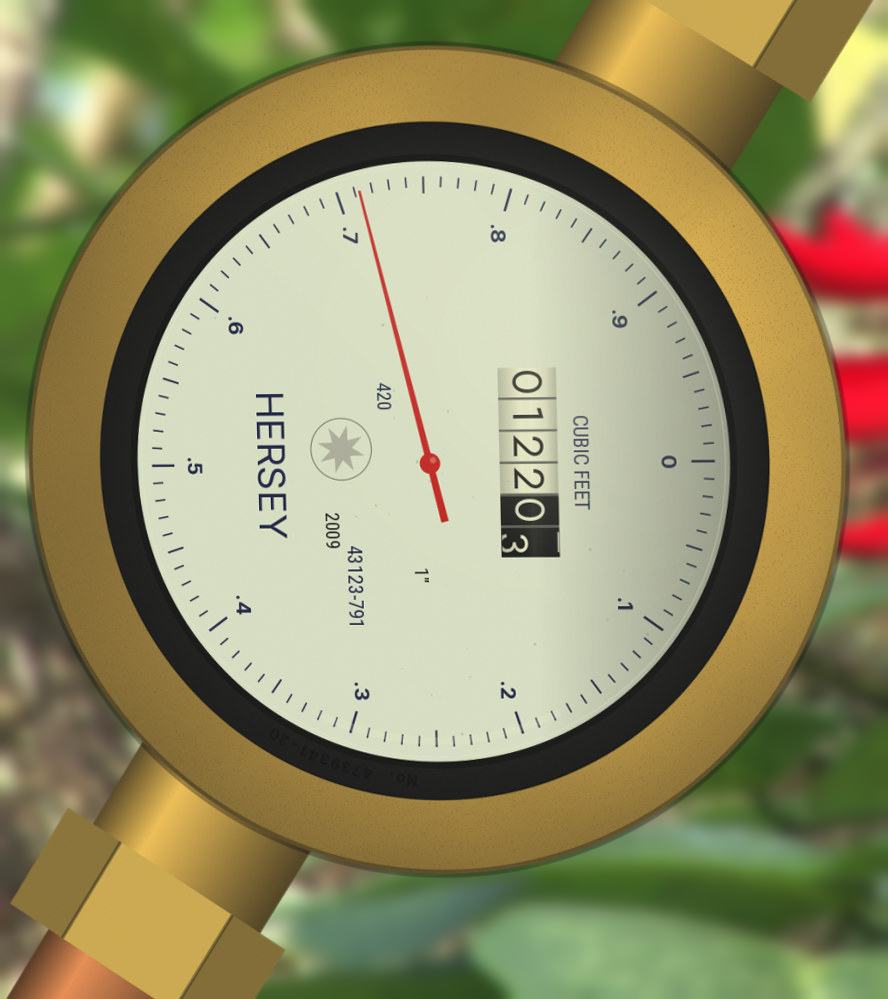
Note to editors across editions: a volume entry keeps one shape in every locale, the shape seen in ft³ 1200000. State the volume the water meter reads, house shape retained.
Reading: ft³ 12202.71
